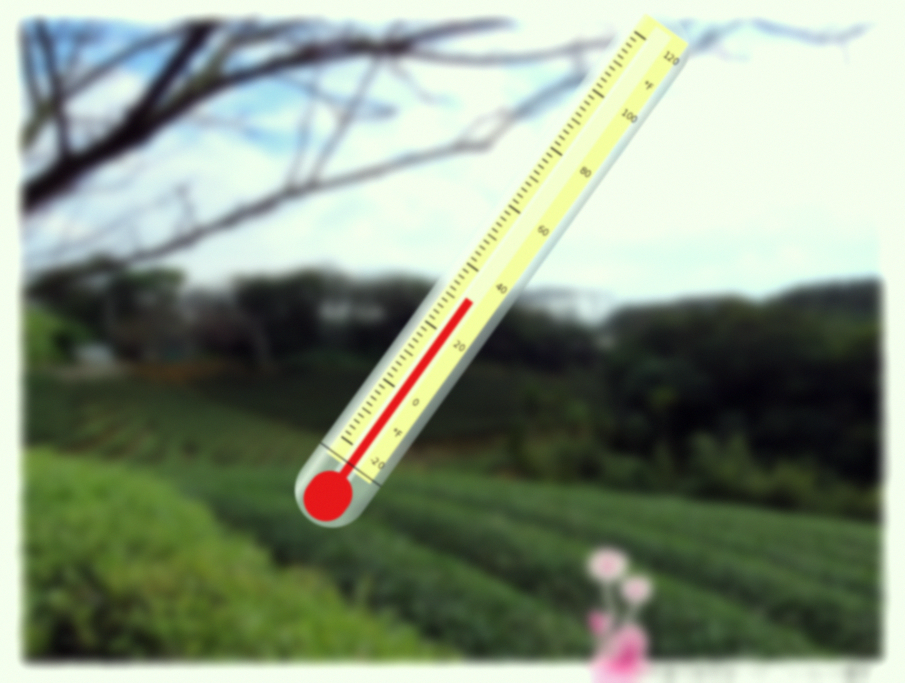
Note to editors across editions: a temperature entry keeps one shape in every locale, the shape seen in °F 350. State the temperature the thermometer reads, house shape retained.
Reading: °F 32
